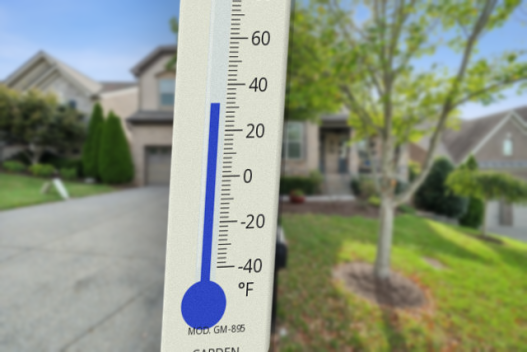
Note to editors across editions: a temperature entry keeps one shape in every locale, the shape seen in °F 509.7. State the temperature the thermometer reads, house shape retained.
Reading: °F 32
